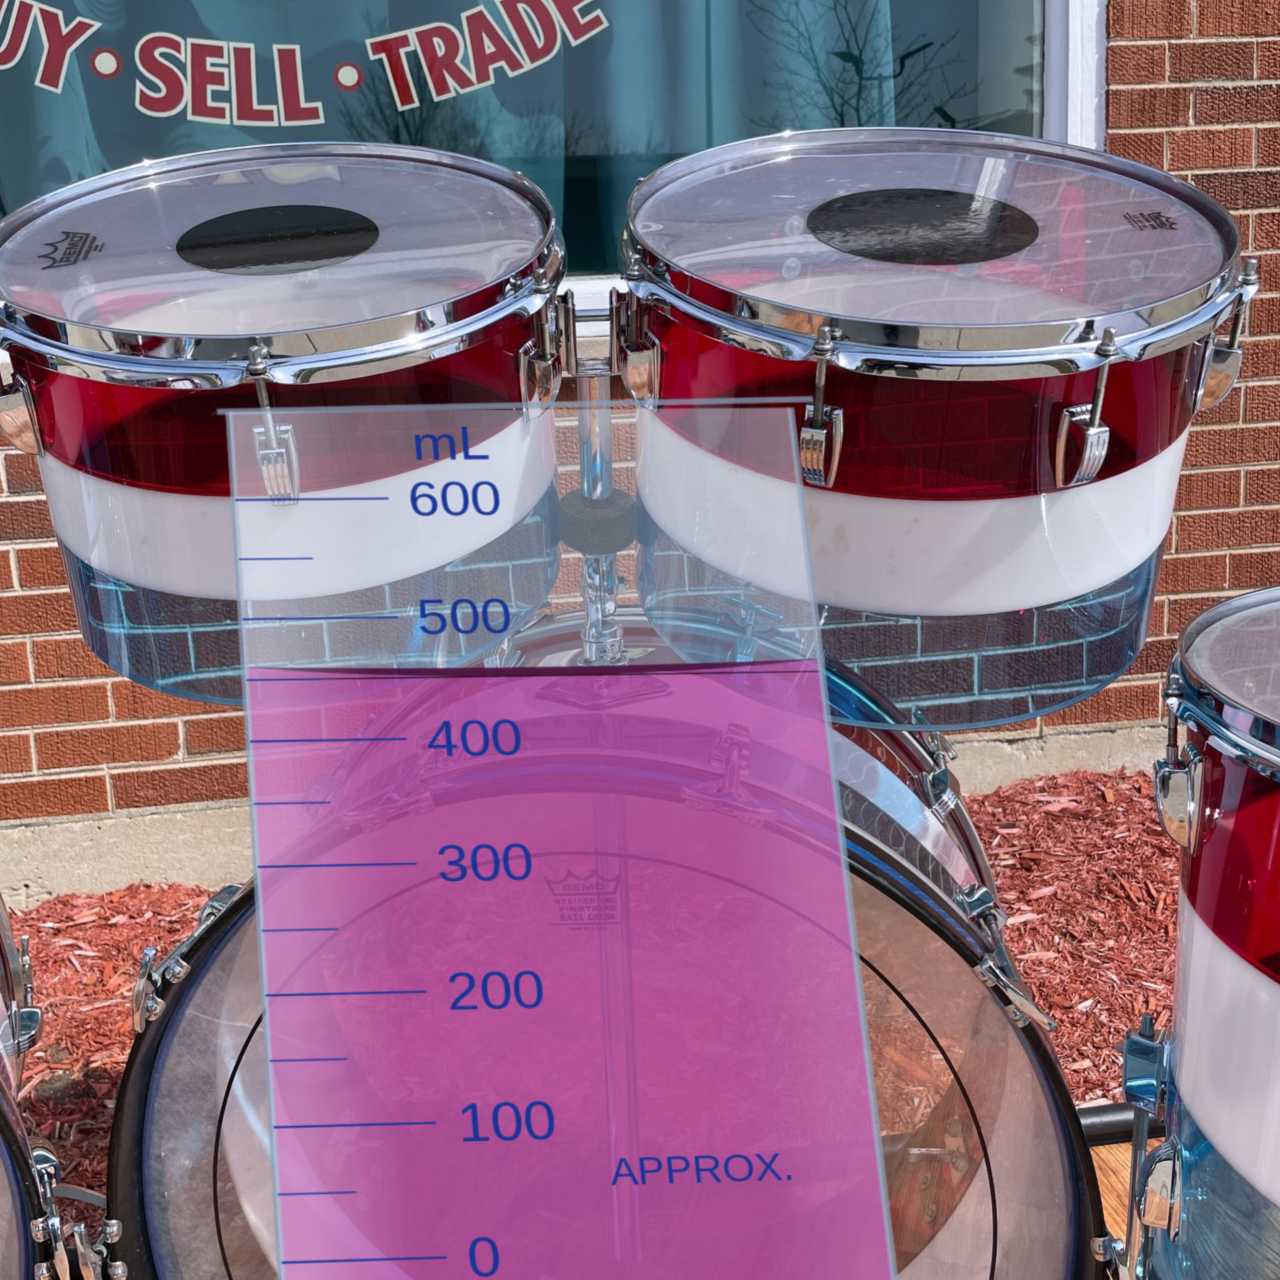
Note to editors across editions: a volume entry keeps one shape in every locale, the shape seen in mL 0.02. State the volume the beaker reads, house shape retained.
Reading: mL 450
